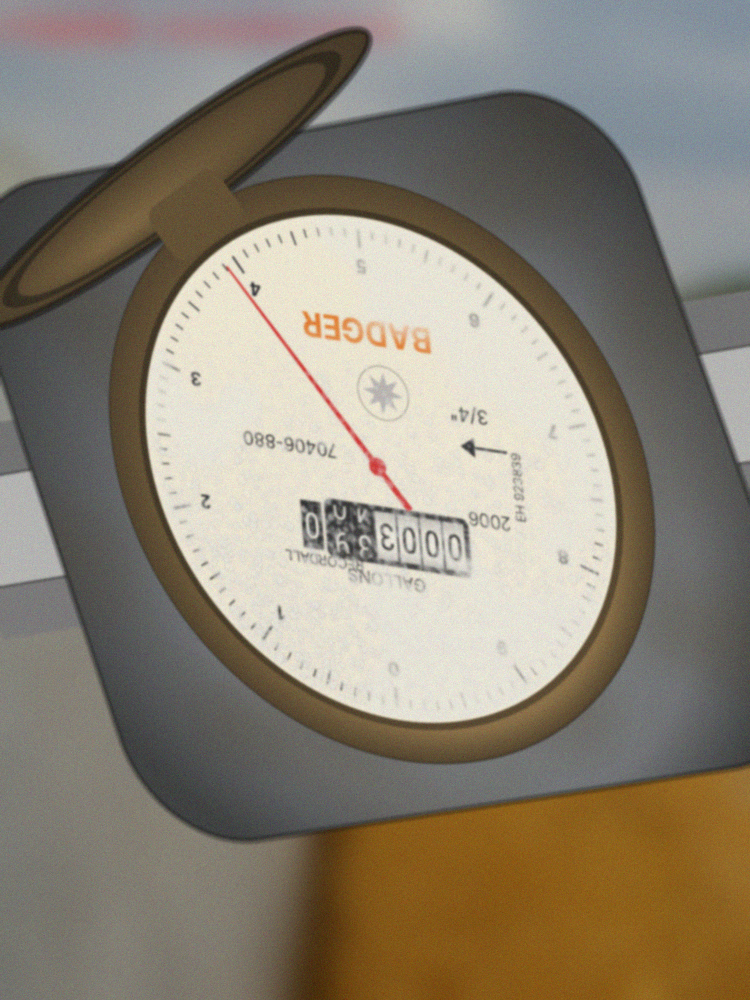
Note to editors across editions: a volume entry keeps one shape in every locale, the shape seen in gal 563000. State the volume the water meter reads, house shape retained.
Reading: gal 3393.9
